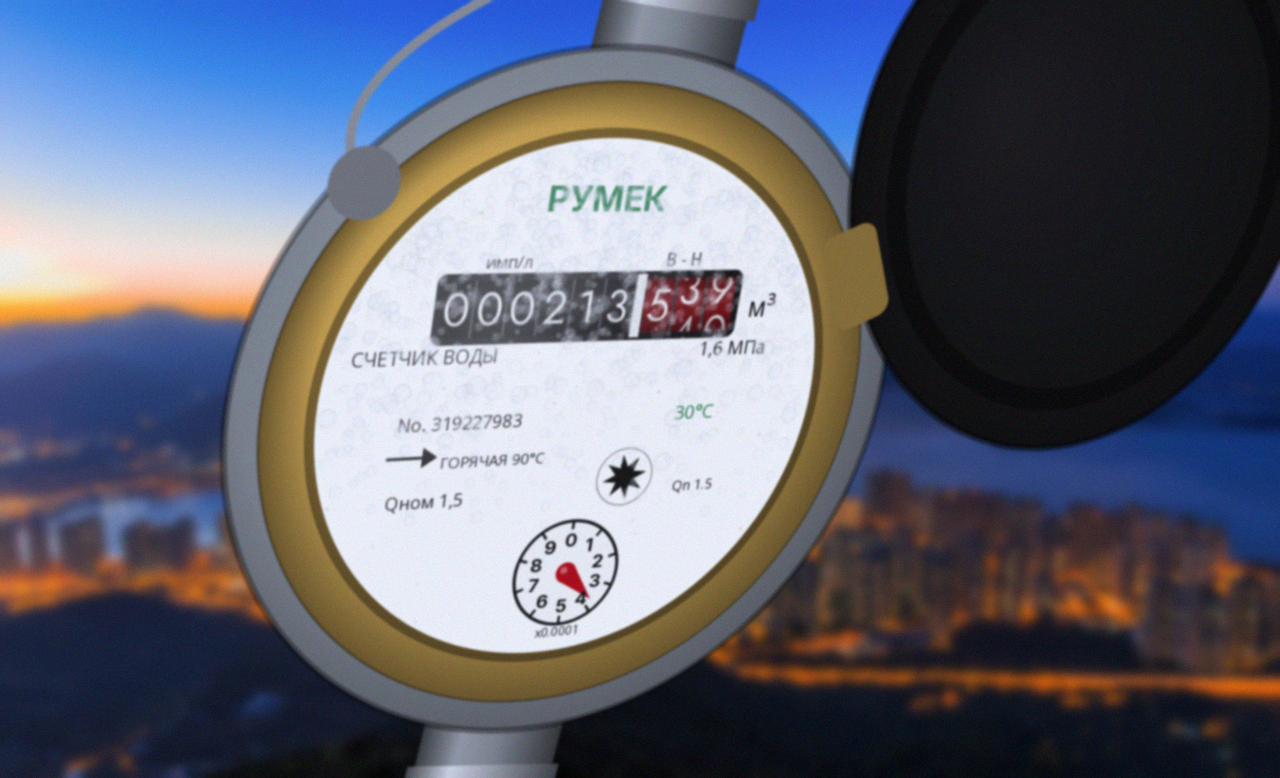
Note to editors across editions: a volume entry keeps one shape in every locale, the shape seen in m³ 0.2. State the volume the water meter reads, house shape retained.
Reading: m³ 213.5393
